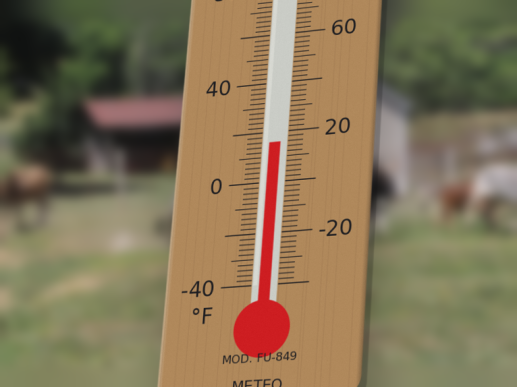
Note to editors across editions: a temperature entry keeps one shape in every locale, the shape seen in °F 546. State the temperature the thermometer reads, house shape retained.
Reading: °F 16
